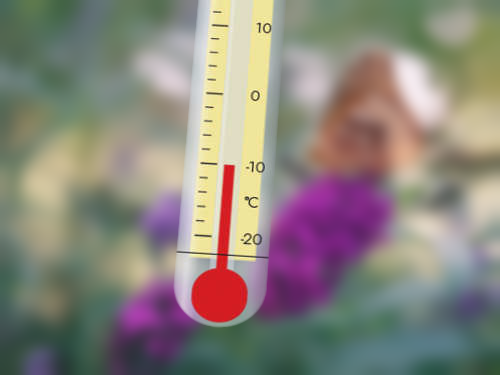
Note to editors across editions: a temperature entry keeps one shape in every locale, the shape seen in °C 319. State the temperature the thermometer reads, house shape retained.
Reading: °C -10
